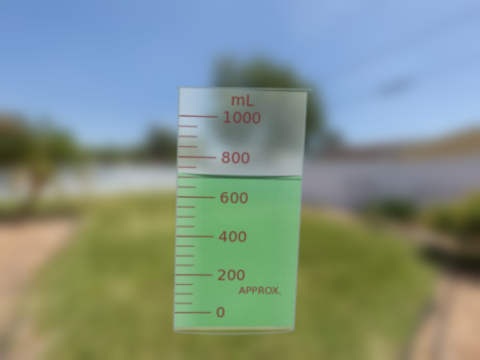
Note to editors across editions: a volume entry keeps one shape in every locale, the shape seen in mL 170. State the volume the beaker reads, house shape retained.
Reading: mL 700
